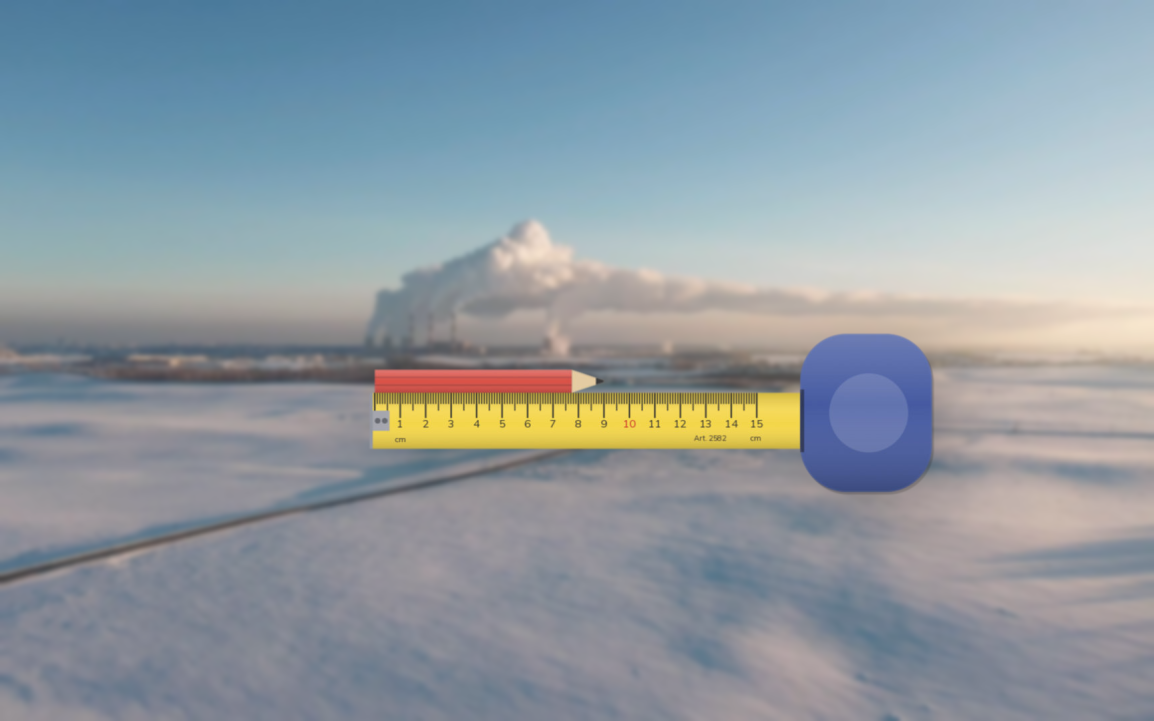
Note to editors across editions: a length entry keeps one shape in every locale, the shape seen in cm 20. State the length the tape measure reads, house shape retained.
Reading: cm 9
